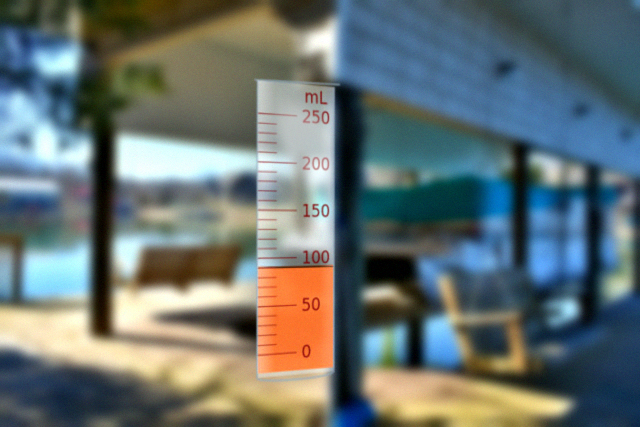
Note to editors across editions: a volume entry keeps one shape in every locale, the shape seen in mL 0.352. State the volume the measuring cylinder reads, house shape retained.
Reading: mL 90
